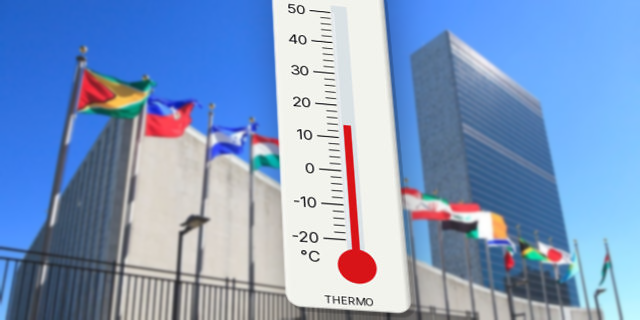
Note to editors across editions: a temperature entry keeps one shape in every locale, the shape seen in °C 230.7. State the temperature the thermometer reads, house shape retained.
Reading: °C 14
